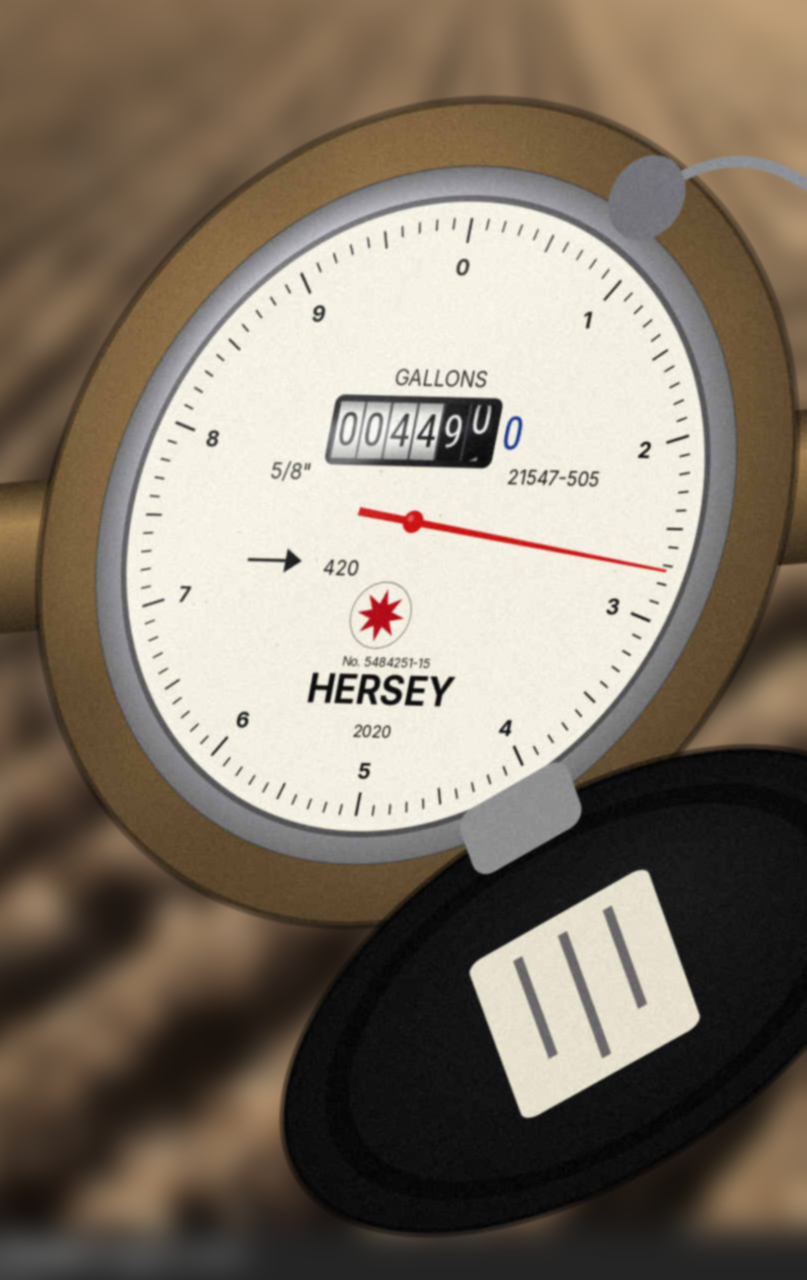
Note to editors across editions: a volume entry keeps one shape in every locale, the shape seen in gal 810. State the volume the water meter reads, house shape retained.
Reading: gal 44902.7
